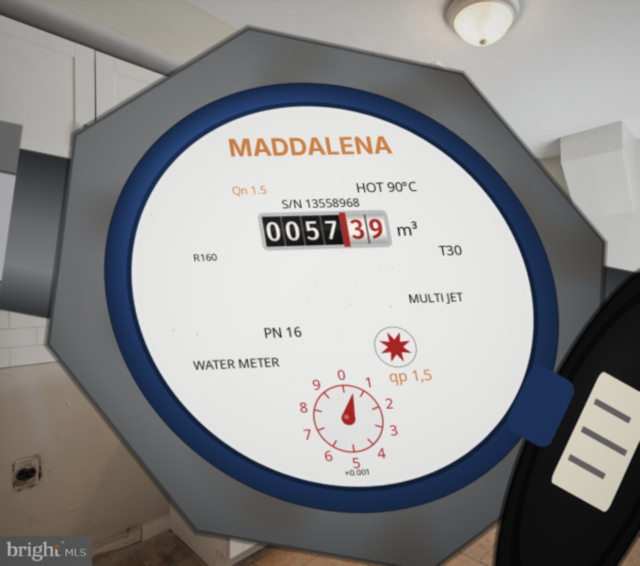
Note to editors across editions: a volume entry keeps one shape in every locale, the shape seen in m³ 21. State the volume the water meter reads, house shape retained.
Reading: m³ 57.390
